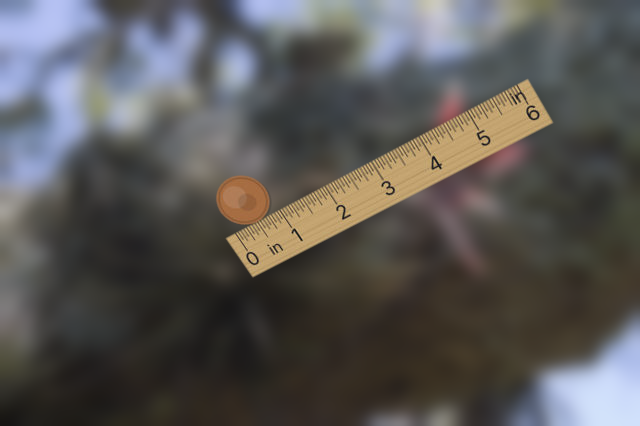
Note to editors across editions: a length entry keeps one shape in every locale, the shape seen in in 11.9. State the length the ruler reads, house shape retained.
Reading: in 1
